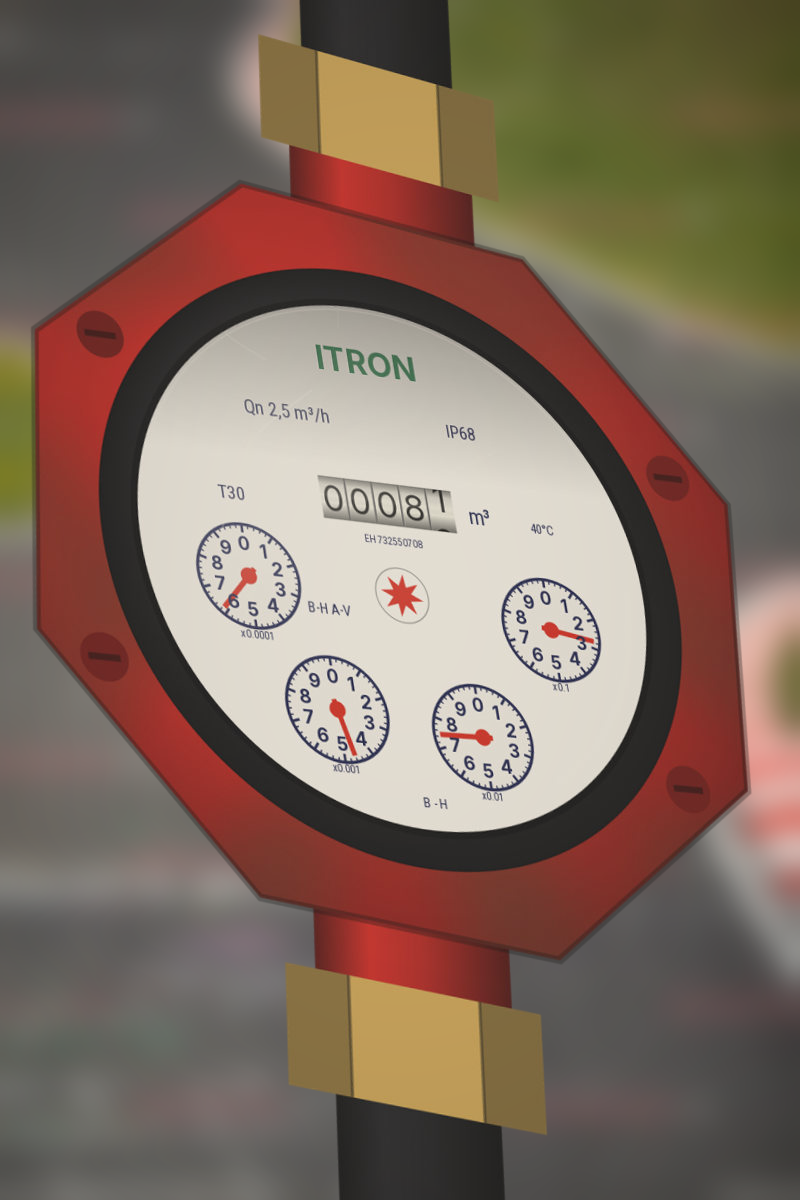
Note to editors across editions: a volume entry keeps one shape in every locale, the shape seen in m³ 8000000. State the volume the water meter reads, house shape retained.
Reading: m³ 81.2746
